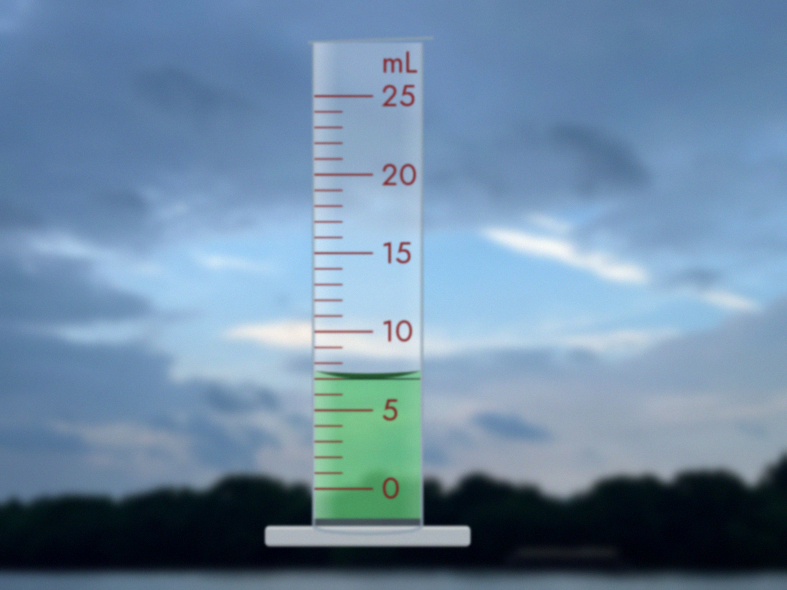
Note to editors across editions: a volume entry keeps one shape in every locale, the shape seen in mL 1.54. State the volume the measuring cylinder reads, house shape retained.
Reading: mL 7
